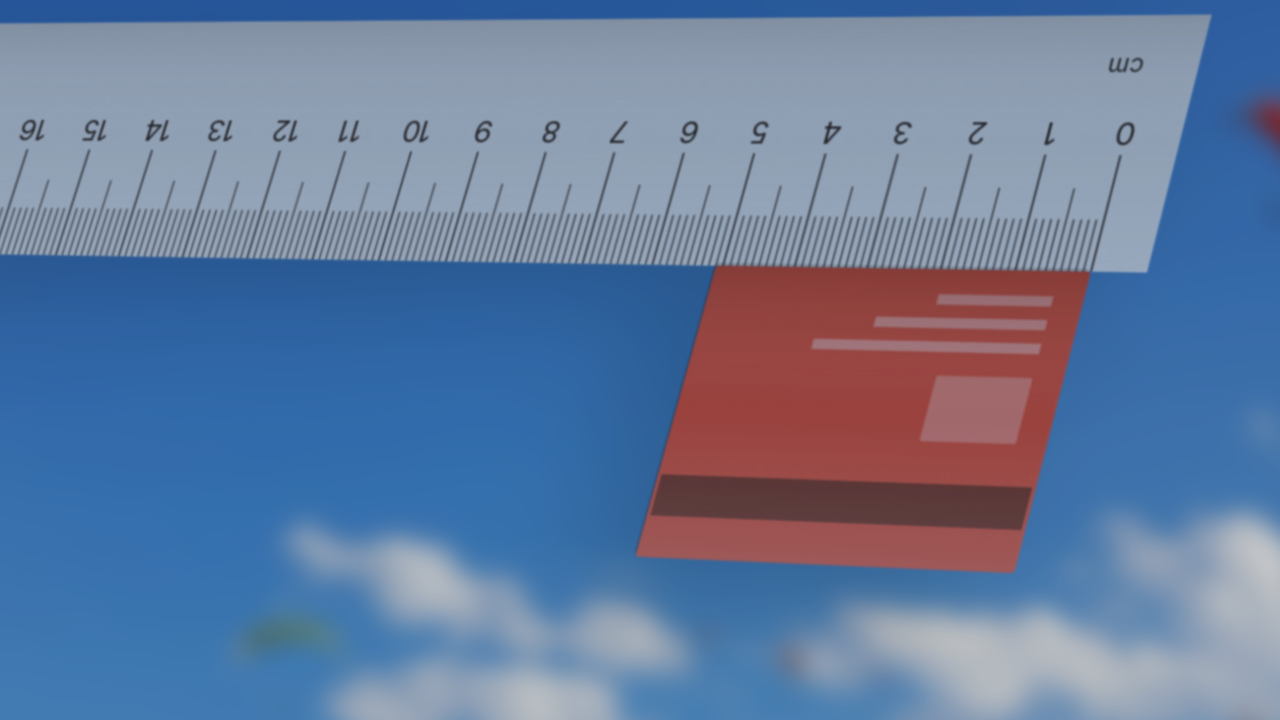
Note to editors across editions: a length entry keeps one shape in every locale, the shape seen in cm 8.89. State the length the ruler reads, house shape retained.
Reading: cm 5.1
